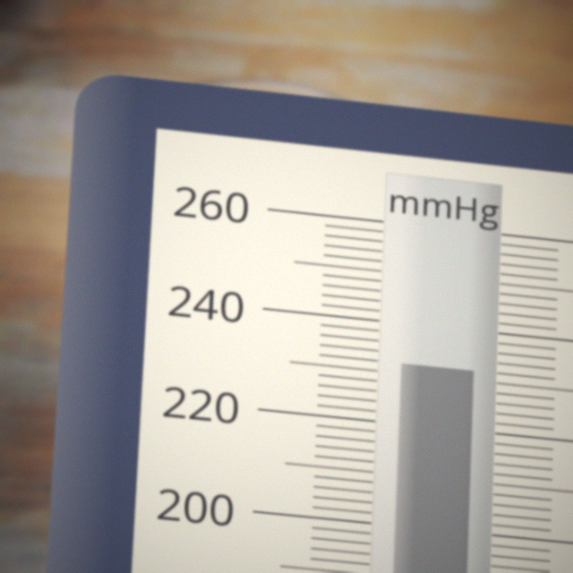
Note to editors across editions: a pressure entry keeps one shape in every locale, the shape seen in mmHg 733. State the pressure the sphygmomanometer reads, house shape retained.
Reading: mmHg 232
